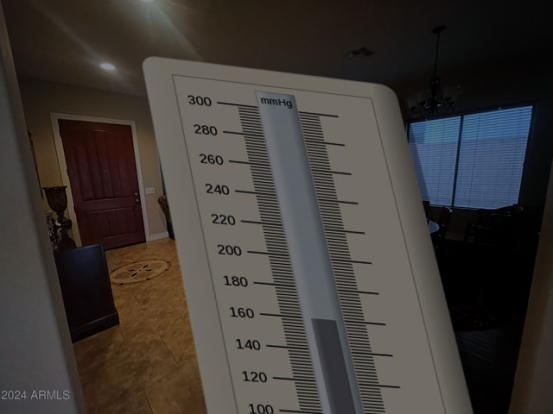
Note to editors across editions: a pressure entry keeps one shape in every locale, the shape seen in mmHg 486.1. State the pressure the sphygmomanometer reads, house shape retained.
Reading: mmHg 160
